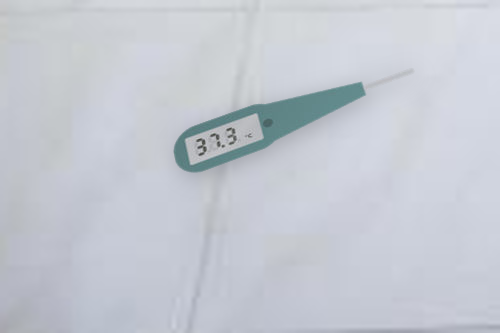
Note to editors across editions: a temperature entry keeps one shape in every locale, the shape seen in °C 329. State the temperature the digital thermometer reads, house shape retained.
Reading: °C 37.3
